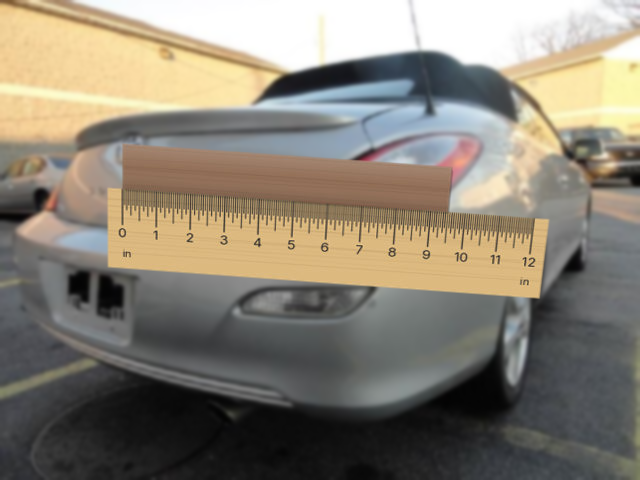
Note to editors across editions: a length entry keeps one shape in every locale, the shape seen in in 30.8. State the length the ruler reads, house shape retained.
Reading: in 9.5
